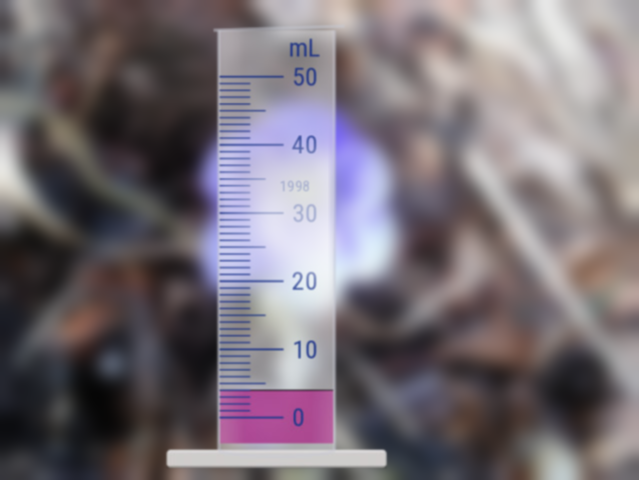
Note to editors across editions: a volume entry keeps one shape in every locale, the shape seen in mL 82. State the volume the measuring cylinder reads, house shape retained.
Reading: mL 4
